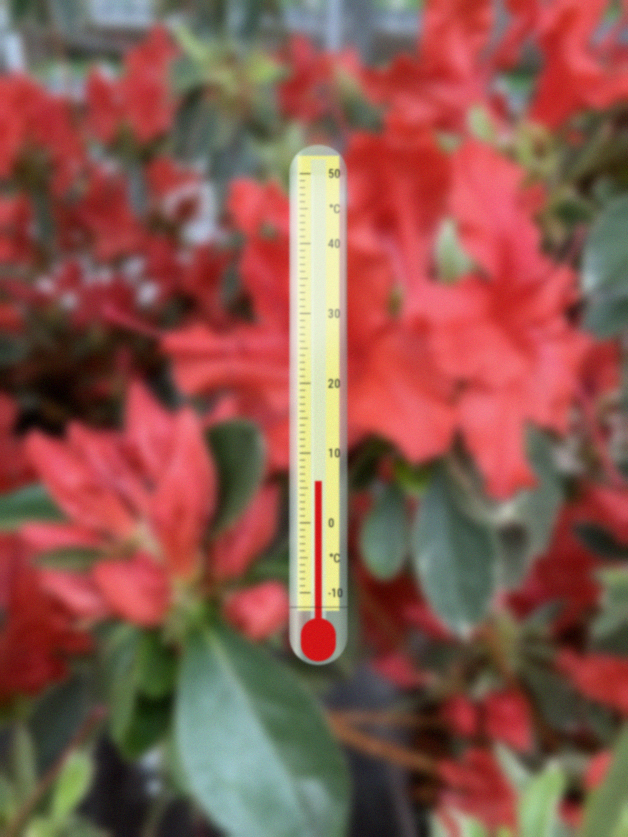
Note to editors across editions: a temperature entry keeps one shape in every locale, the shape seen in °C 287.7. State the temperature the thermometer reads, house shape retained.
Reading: °C 6
